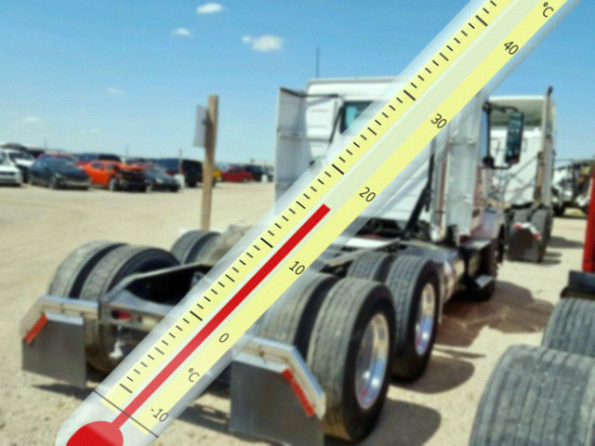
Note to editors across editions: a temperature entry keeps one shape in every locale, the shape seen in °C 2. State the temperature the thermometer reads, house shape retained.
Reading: °C 16.5
